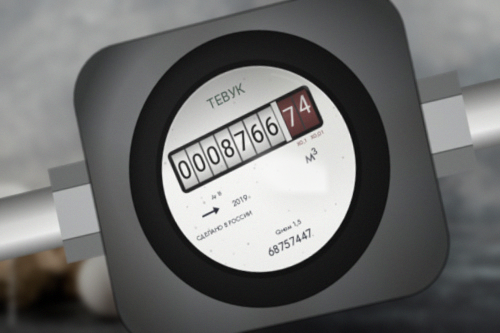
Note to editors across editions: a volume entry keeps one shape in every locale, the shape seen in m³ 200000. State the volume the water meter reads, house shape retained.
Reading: m³ 8766.74
